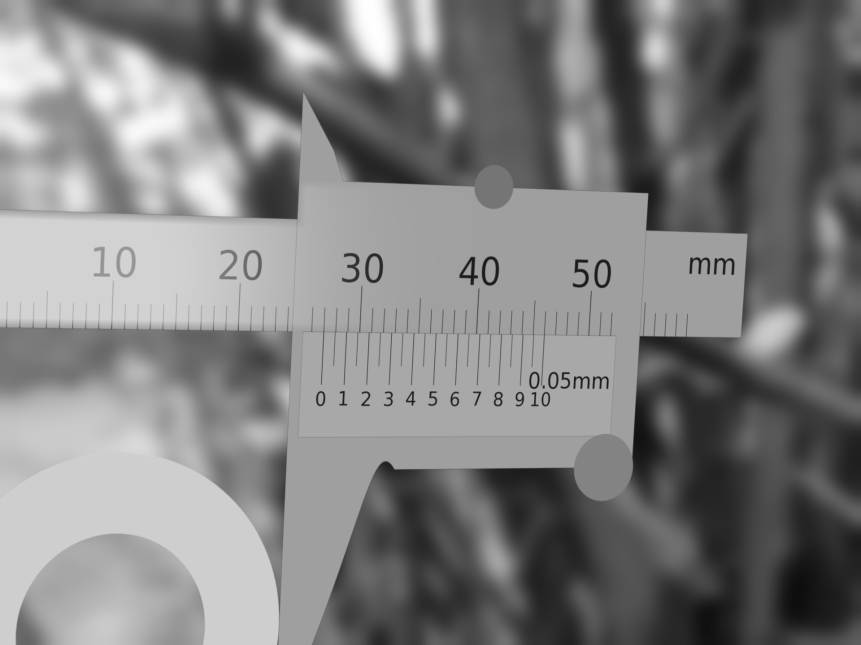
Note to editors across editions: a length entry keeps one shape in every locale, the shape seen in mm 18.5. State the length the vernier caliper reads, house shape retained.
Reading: mm 27.0
